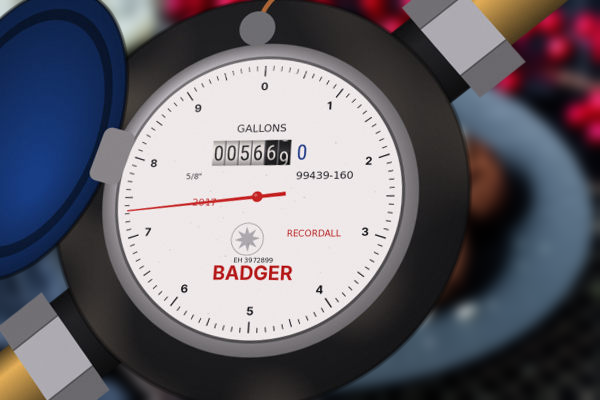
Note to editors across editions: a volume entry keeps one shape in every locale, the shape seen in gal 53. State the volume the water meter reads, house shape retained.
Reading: gal 56687.3
